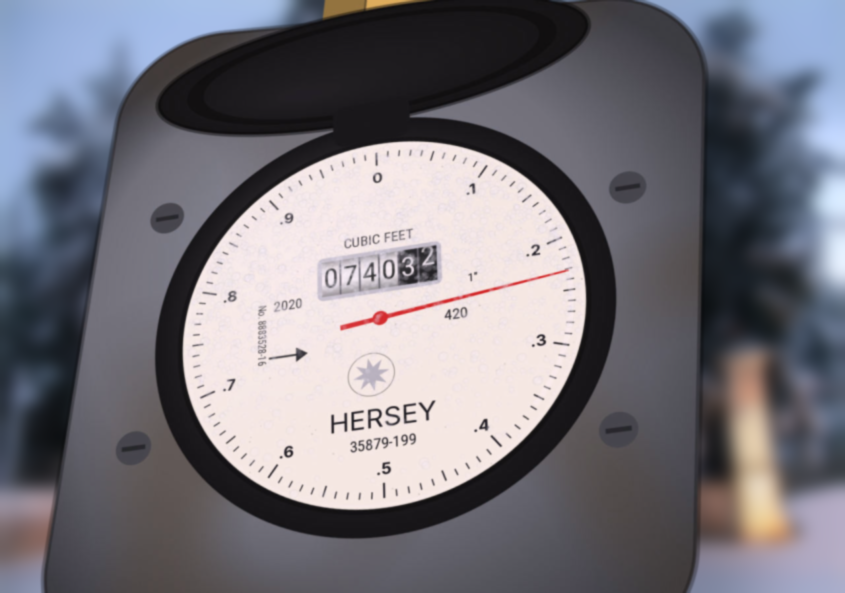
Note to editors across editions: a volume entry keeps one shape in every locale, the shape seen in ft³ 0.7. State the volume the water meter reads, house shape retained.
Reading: ft³ 74032.23
